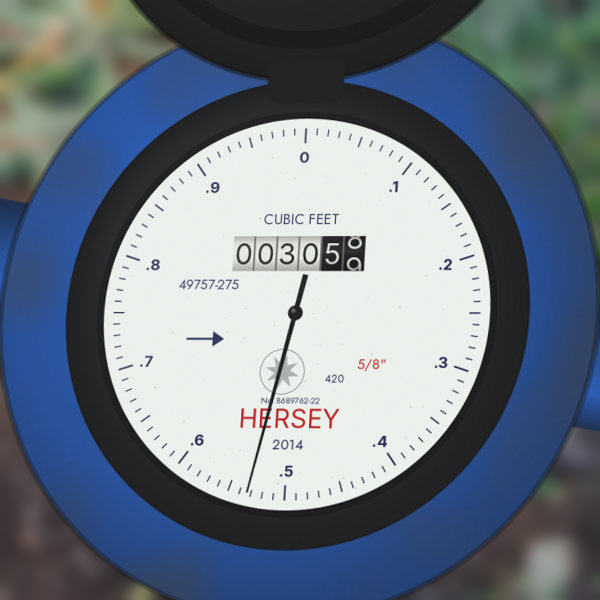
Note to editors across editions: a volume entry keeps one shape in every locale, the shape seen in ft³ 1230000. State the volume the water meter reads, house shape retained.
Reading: ft³ 3058.53
